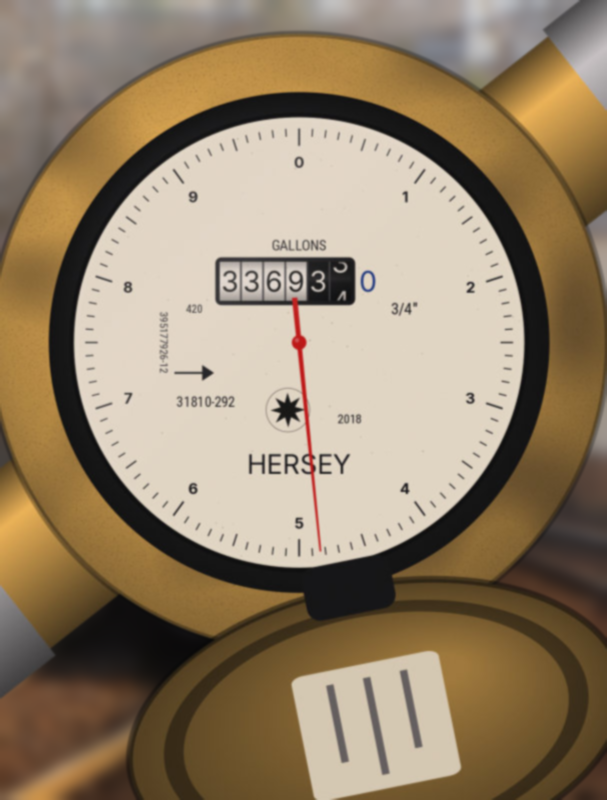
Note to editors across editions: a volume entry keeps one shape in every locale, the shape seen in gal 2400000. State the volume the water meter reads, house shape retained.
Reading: gal 3369334.8
